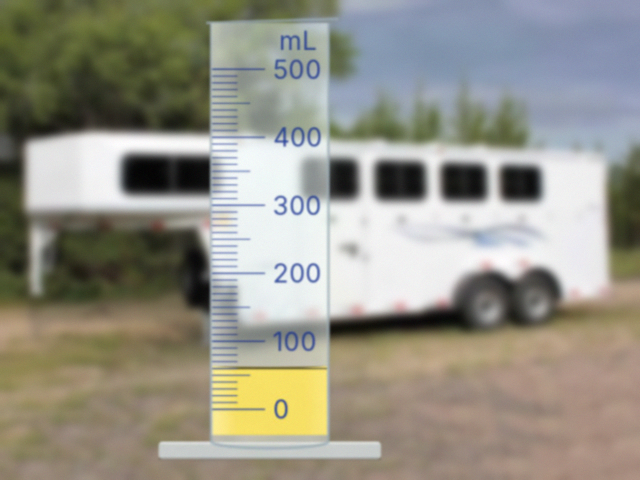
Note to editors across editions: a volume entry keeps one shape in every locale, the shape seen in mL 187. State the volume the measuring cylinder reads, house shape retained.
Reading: mL 60
